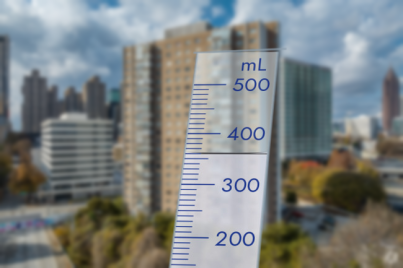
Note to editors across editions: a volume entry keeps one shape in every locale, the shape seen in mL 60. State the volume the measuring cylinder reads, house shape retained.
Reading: mL 360
